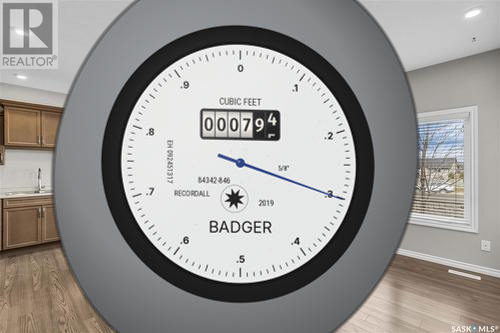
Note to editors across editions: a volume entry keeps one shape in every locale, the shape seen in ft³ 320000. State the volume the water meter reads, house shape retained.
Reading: ft³ 794.30
